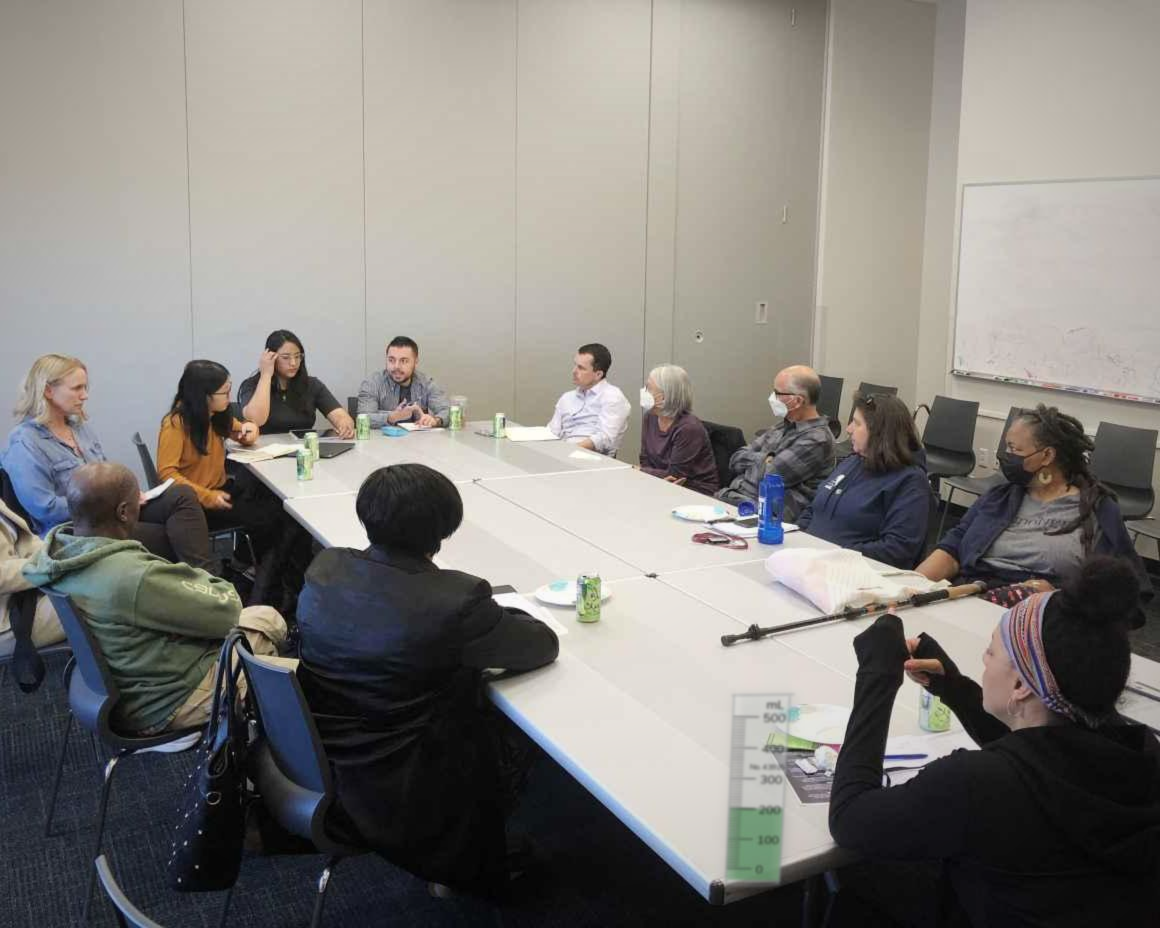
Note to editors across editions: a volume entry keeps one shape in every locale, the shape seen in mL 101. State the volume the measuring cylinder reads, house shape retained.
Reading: mL 200
